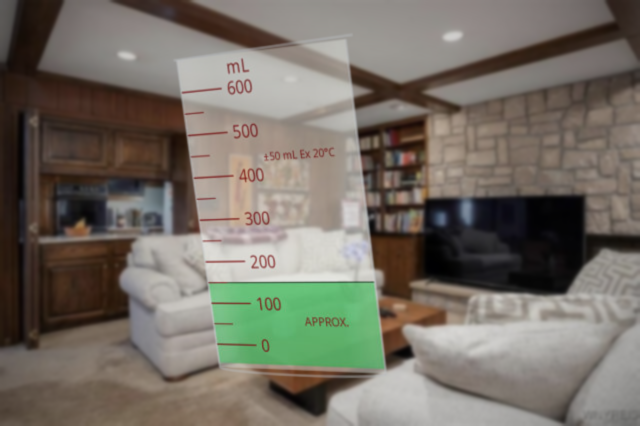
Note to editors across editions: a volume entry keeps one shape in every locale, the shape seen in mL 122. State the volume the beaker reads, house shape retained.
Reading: mL 150
